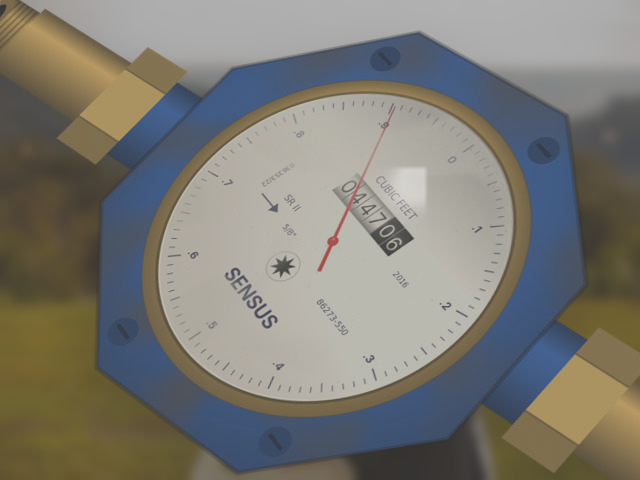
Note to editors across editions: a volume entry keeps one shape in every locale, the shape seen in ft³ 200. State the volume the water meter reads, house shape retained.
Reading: ft³ 44705.90
